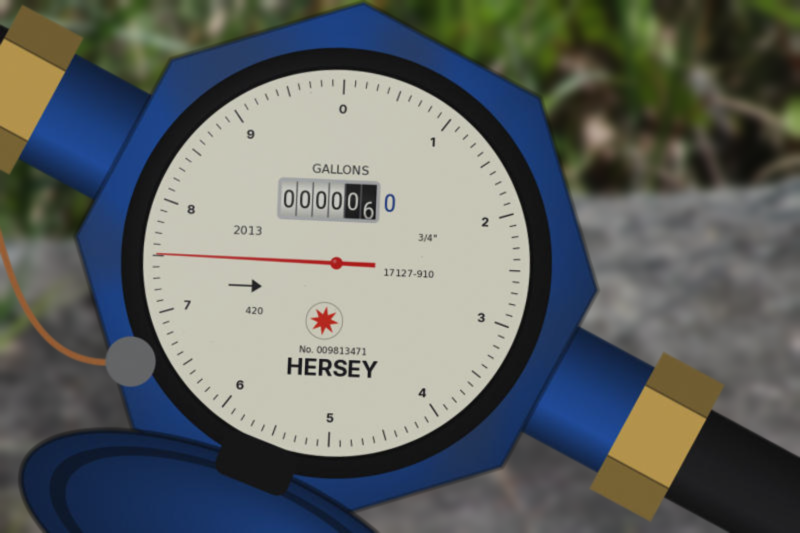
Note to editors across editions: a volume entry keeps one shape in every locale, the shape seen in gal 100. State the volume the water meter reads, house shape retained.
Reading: gal 57.5
